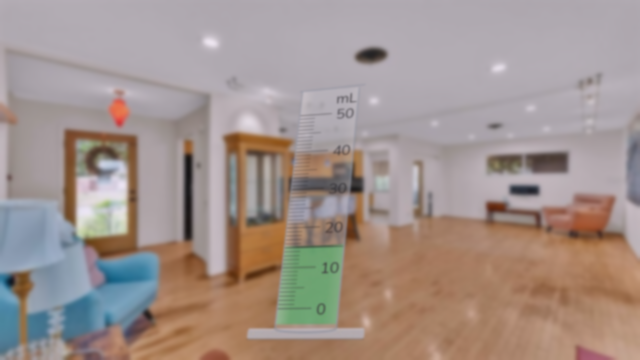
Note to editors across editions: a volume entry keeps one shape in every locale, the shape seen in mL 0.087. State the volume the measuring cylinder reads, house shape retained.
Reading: mL 15
